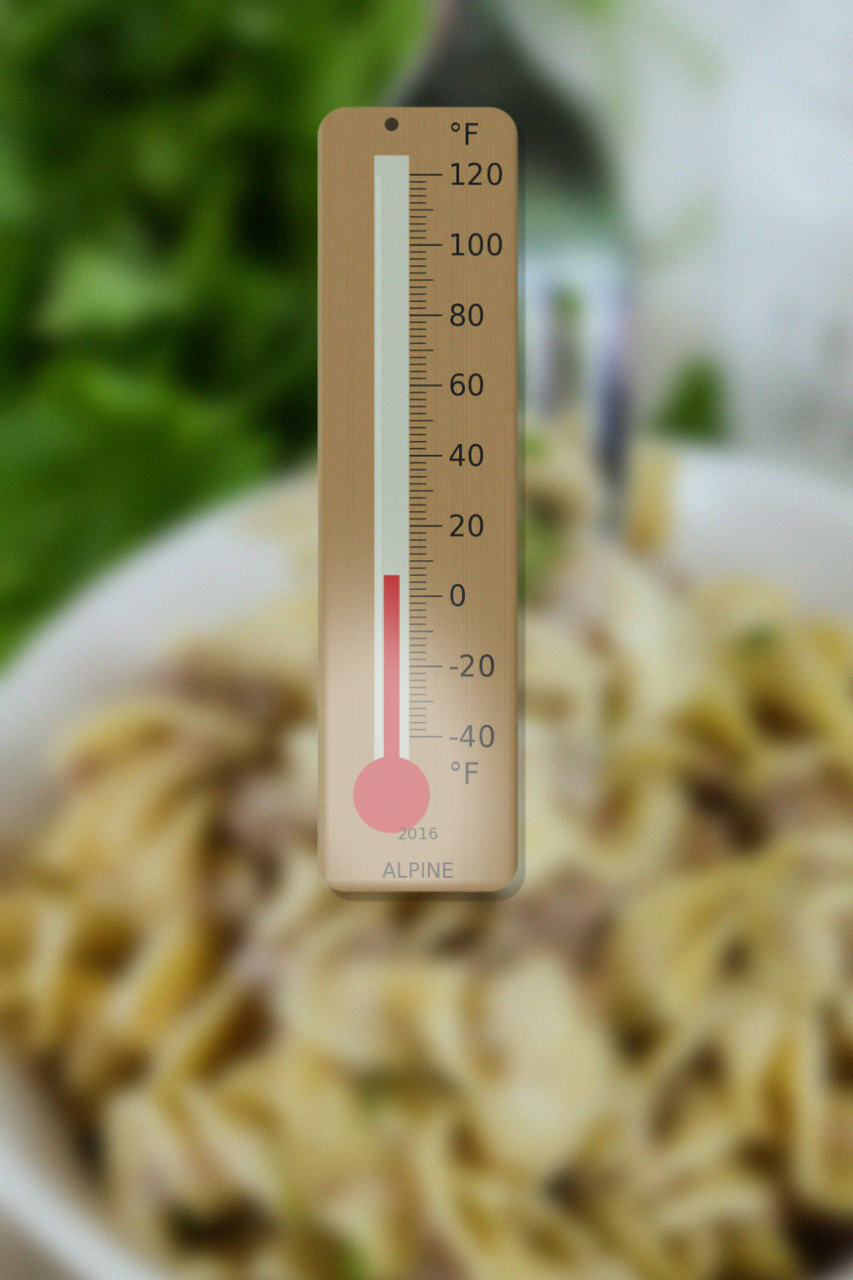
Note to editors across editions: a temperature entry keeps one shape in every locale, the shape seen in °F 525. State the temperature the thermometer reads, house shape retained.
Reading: °F 6
